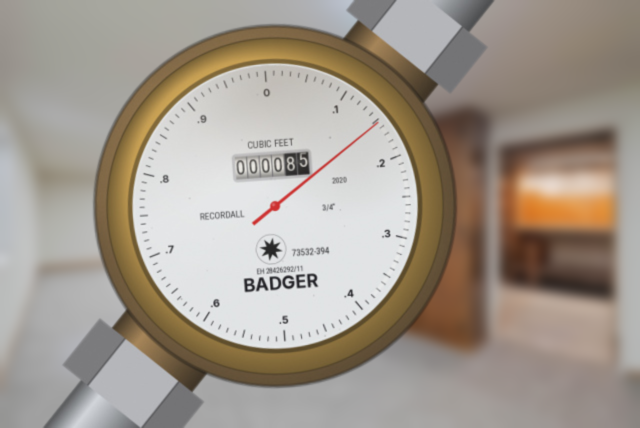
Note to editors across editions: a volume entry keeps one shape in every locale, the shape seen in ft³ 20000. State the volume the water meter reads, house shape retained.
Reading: ft³ 85.15
